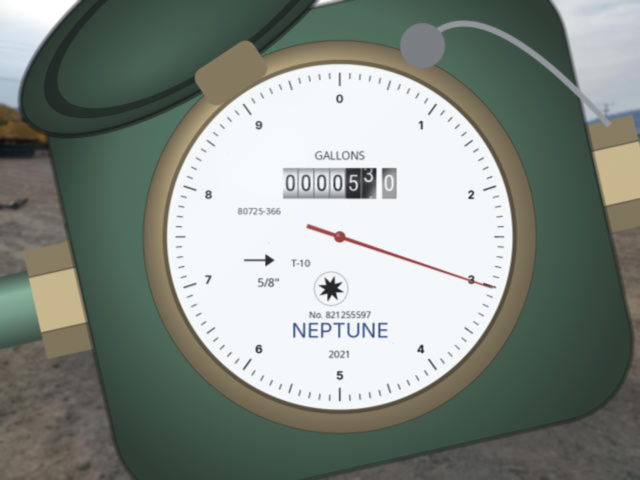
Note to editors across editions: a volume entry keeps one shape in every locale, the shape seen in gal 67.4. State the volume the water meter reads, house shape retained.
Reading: gal 533.0
